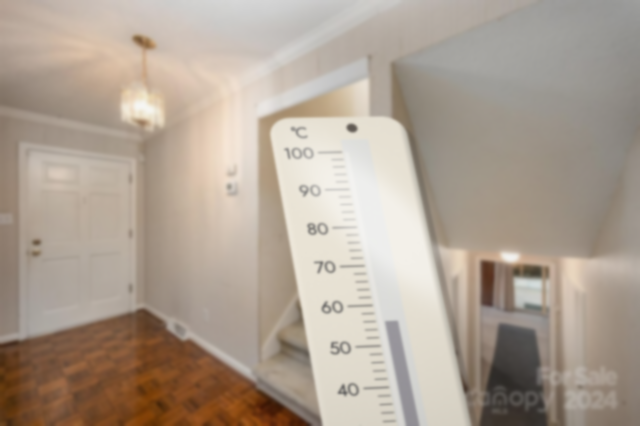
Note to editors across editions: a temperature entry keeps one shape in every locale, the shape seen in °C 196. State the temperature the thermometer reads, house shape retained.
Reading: °C 56
